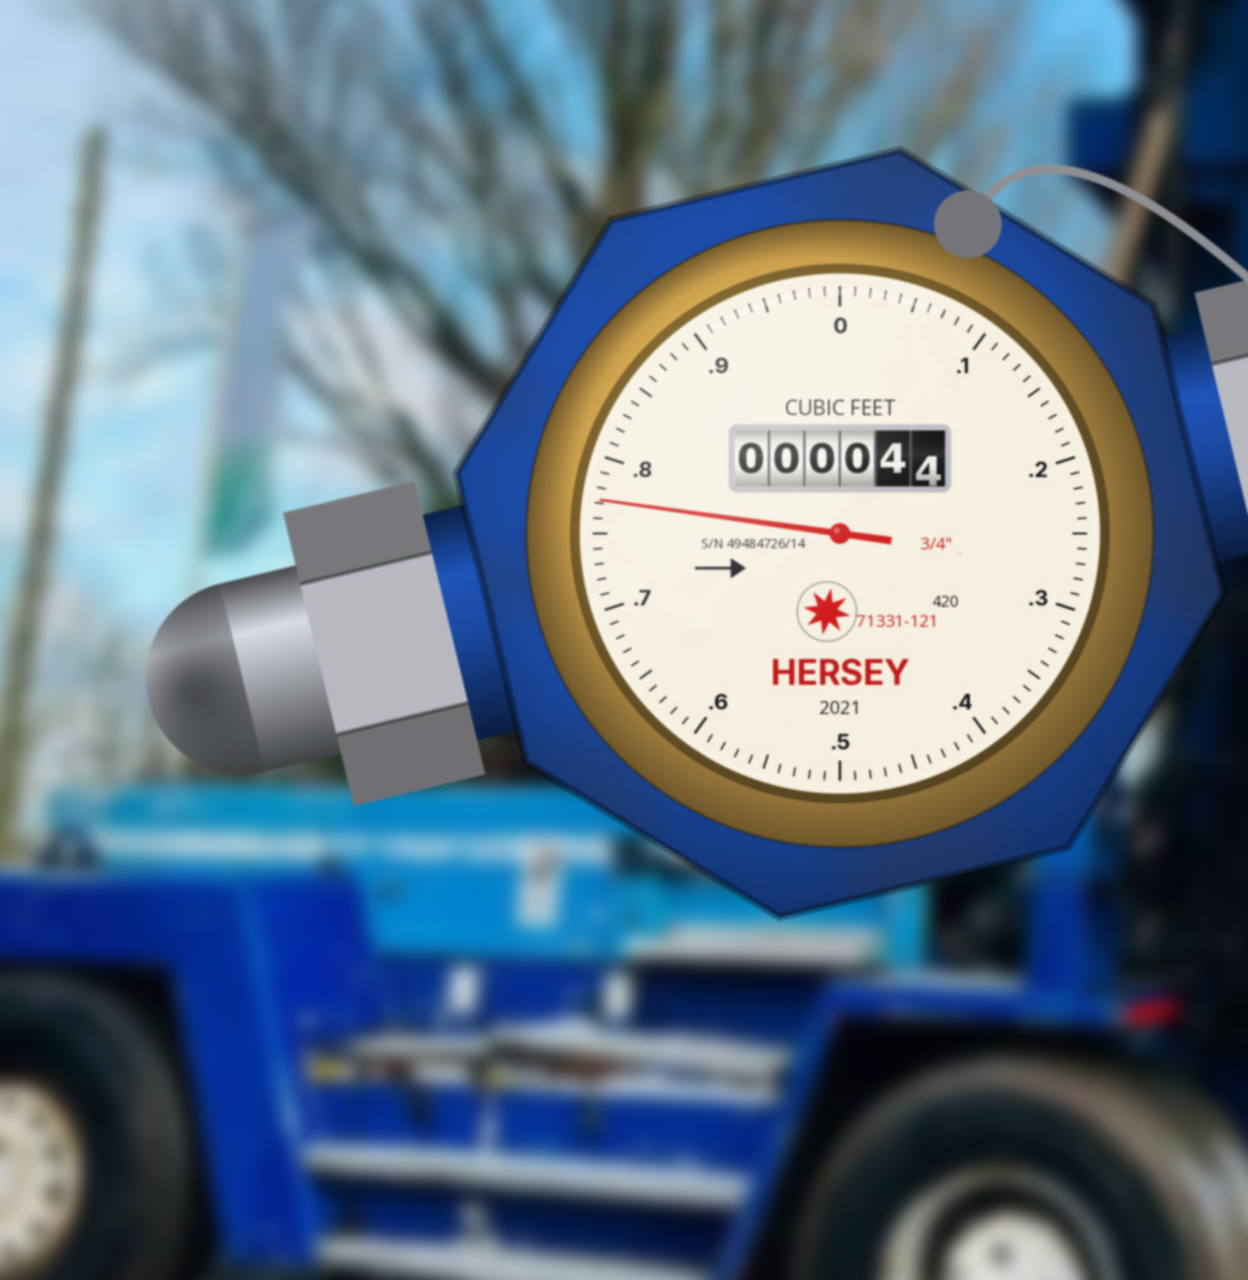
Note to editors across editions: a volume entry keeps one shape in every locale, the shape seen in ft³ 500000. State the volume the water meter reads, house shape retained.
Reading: ft³ 43.77
